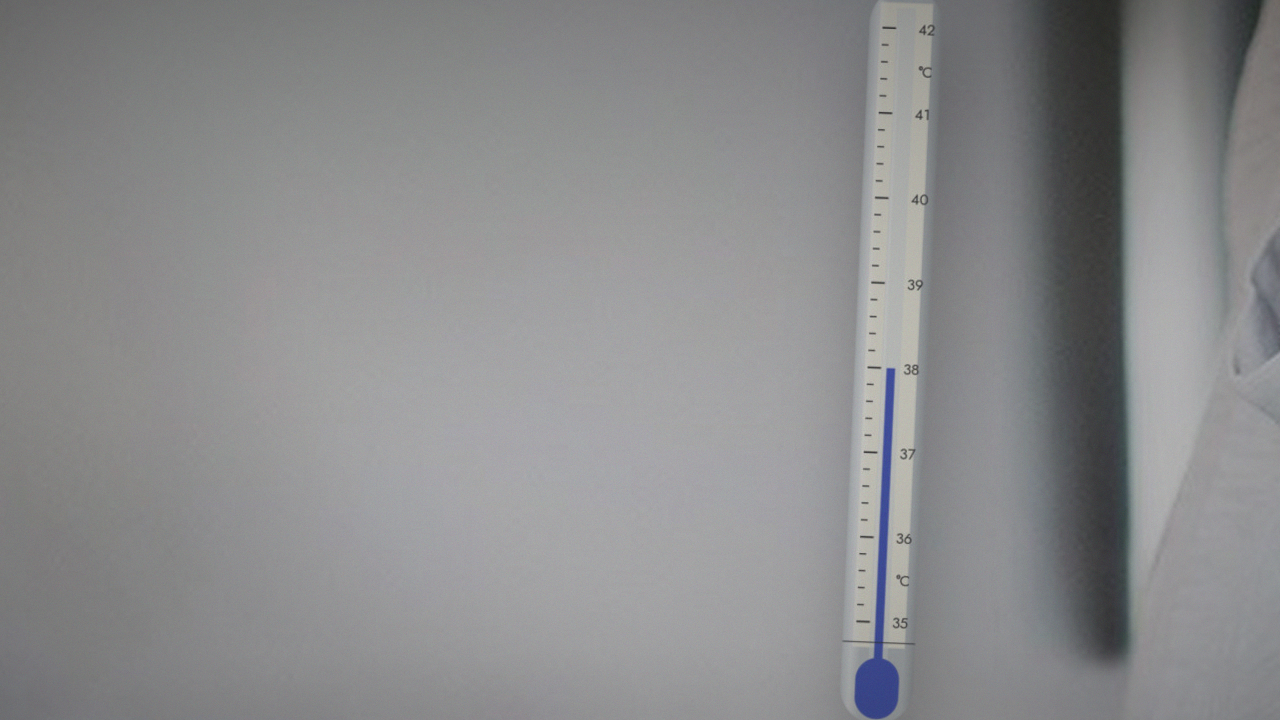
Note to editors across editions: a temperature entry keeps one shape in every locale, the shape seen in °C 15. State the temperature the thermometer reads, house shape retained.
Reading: °C 38
